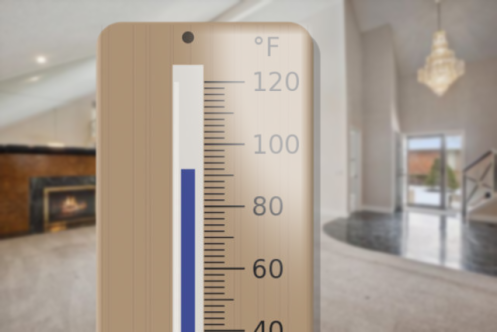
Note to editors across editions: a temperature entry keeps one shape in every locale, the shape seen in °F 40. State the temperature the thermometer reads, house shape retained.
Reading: °F 92
